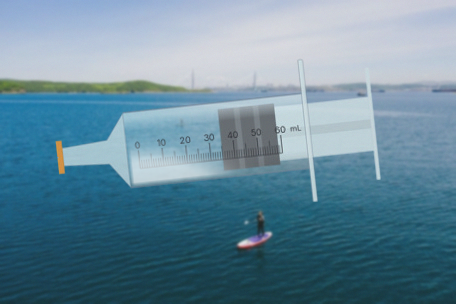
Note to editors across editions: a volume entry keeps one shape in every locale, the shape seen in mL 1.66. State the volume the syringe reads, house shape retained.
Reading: mL 35
